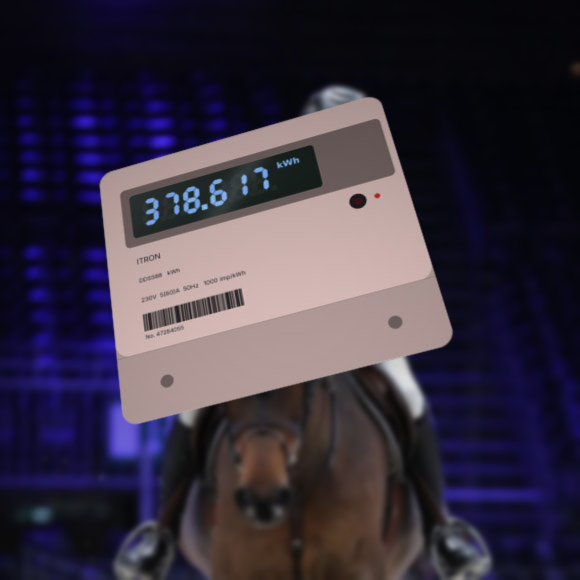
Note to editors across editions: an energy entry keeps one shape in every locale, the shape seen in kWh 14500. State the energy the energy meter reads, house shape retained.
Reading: kWh 378.617
